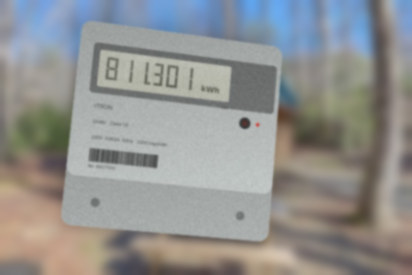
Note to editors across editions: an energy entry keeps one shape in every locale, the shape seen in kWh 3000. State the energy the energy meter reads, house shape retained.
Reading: kWh 811.301
